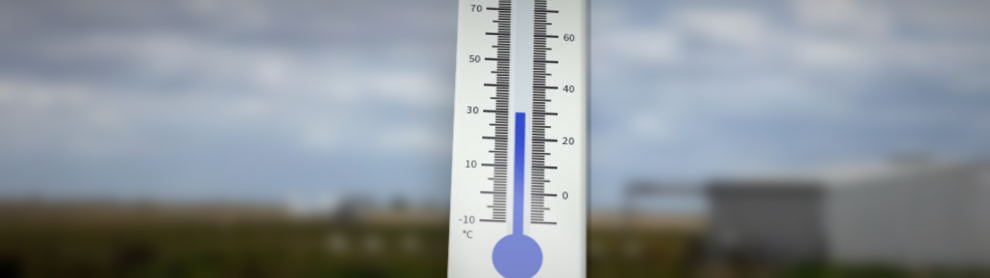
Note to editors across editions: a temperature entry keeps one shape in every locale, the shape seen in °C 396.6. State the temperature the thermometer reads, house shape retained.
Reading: °C 30
